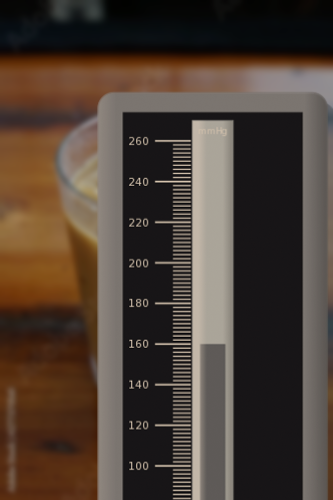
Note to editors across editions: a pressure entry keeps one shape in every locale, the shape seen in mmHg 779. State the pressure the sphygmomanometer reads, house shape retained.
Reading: mmHg 160
